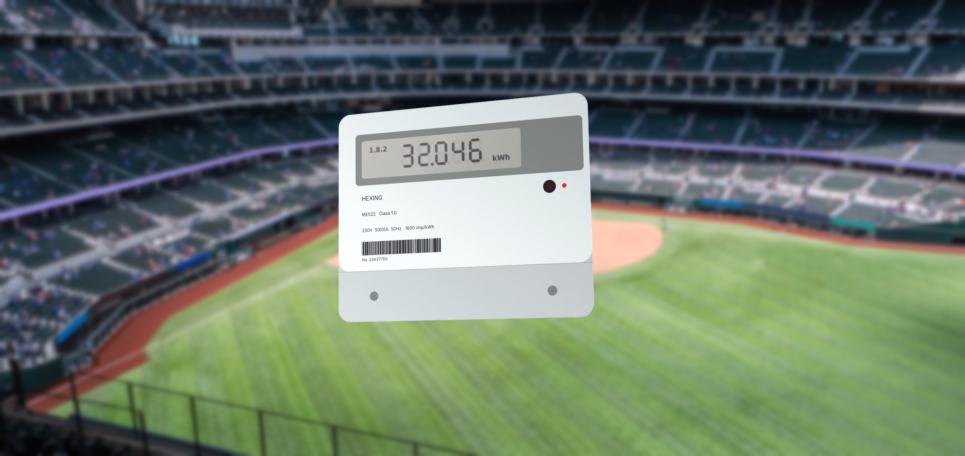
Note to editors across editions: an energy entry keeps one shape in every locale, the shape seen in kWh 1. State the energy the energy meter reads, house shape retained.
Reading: kWh 32.046
